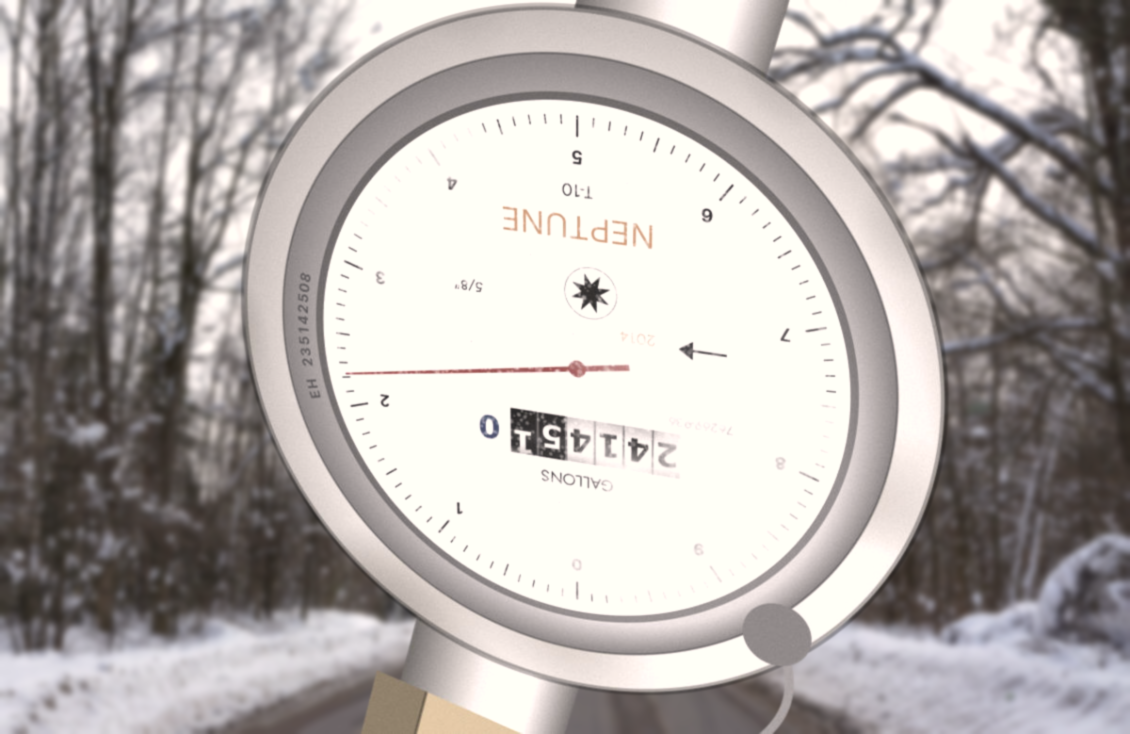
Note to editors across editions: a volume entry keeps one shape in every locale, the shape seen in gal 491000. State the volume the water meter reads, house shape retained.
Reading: gal 2414512.2
